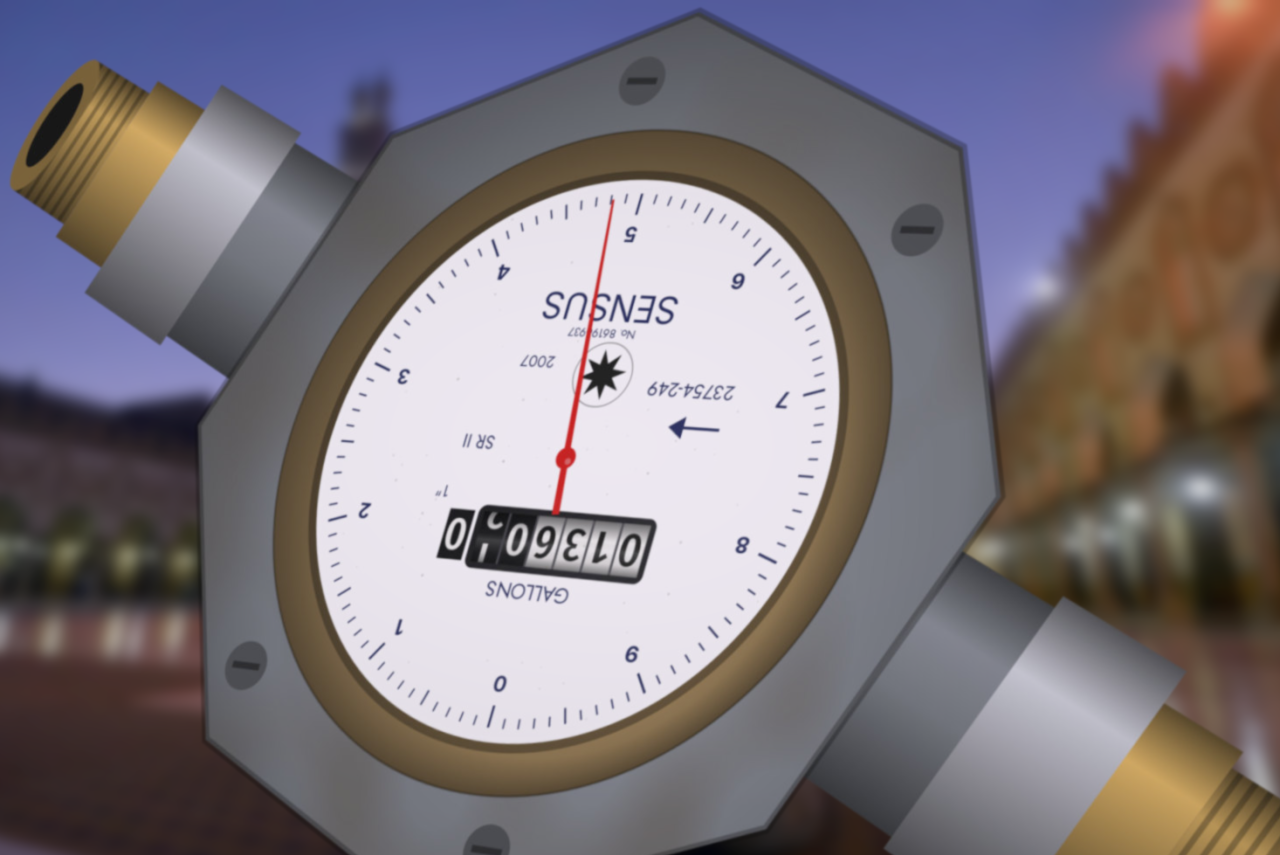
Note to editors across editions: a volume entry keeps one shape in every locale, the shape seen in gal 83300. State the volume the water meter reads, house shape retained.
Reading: gal 136014.8
